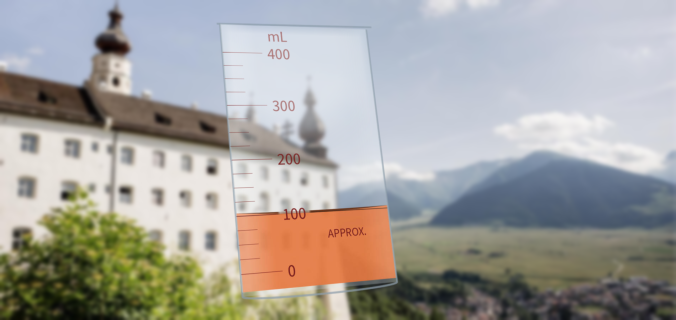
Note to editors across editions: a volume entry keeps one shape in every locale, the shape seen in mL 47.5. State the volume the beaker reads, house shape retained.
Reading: mL 100
